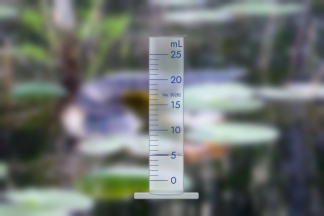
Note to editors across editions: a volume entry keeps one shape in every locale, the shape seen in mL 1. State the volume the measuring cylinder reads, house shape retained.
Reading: mL 5
